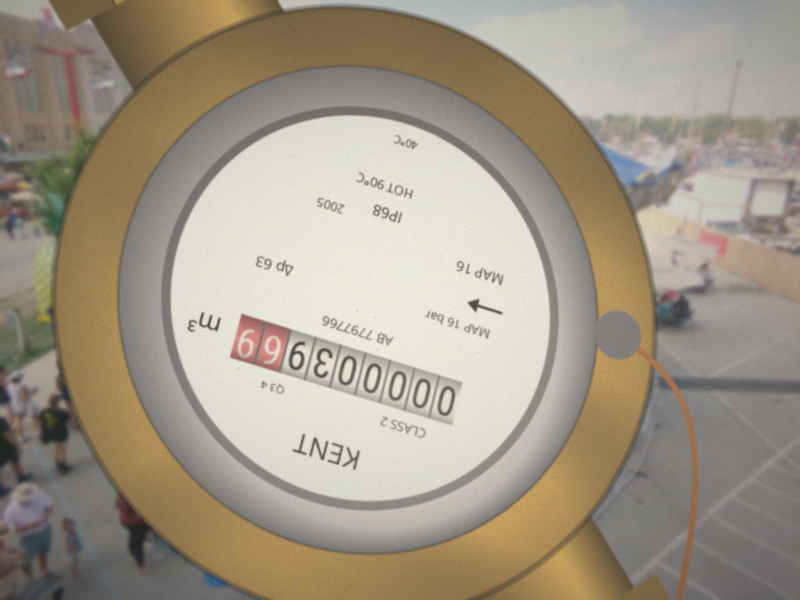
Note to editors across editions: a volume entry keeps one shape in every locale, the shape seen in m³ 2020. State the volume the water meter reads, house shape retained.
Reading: m³ 39.69
